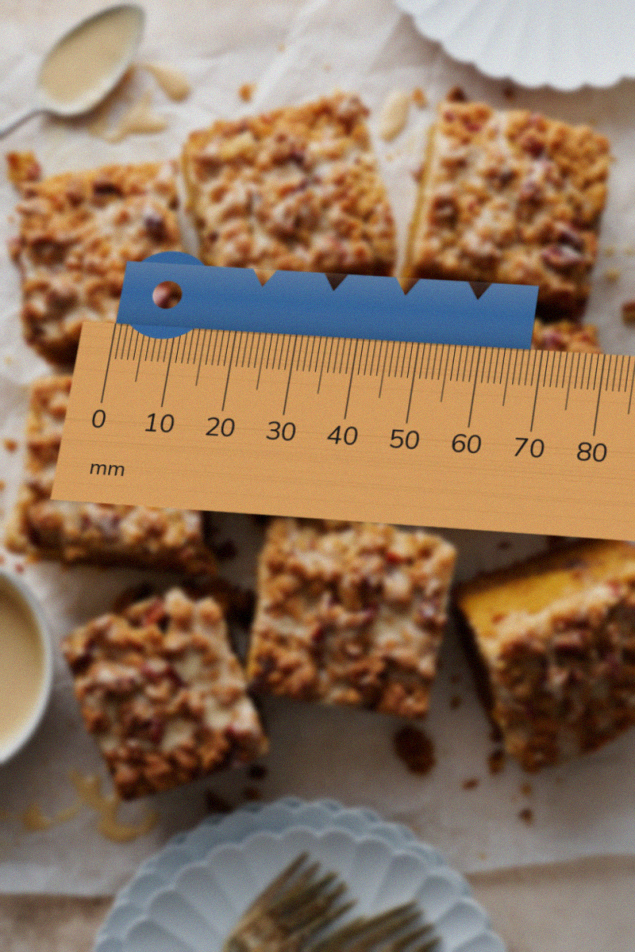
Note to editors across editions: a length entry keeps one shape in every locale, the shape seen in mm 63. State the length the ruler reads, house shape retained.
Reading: mm 68
